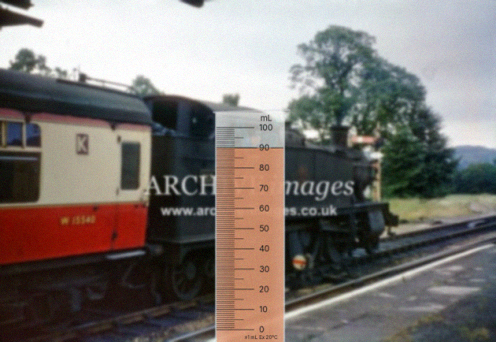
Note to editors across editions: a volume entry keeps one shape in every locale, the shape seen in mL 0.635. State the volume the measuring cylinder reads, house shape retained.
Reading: mL 90
